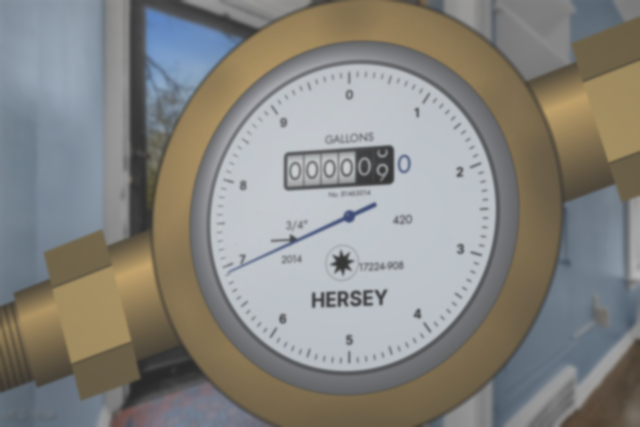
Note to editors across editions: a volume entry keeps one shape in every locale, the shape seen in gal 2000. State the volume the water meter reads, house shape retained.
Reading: gal 86.9
